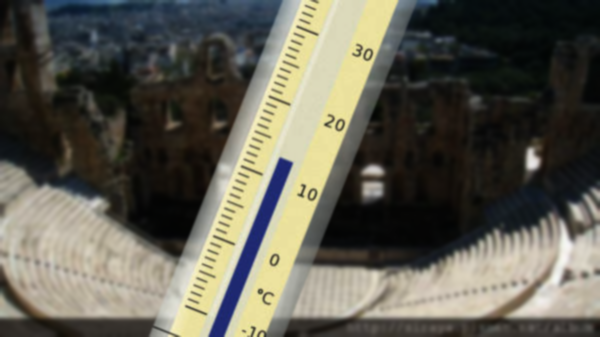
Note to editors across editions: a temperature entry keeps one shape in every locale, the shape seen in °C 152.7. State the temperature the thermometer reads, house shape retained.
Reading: °C 13
